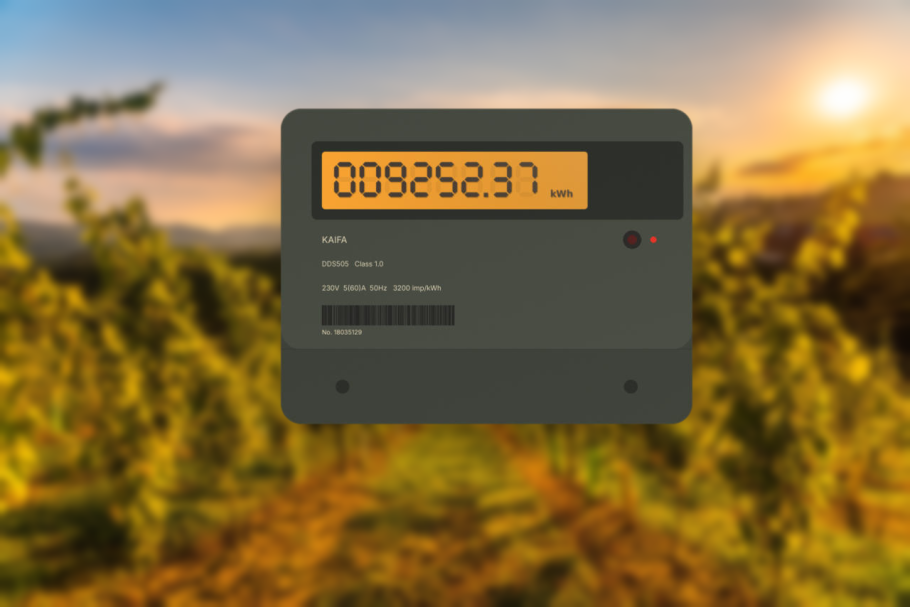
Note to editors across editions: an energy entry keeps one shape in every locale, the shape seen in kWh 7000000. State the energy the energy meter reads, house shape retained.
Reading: kWh 9252.37
